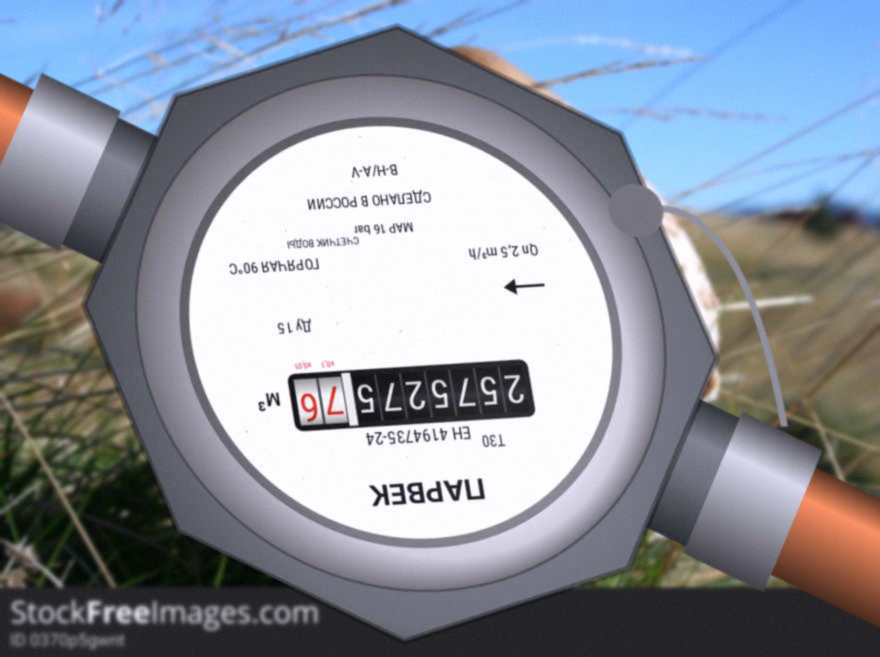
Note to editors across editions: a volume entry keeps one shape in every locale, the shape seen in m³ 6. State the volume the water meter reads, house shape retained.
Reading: m³ 2575275.76
